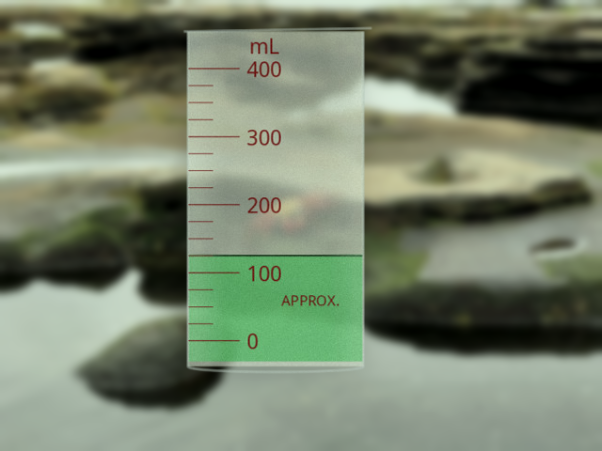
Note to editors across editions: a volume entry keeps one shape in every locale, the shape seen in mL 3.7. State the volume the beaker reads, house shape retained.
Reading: mL 125
